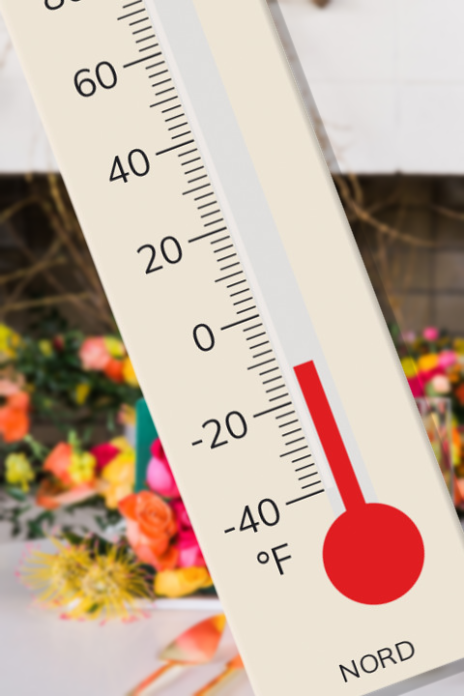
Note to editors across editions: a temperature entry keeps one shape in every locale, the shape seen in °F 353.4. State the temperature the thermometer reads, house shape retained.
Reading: °F -13
